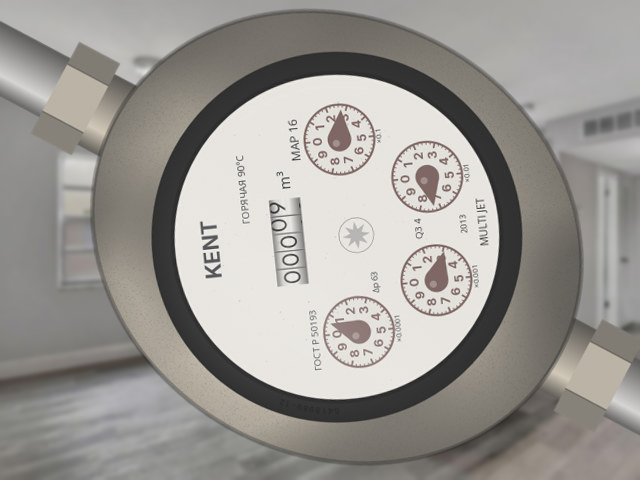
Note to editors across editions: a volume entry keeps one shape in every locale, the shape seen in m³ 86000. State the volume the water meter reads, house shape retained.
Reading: m³ 9.2730
